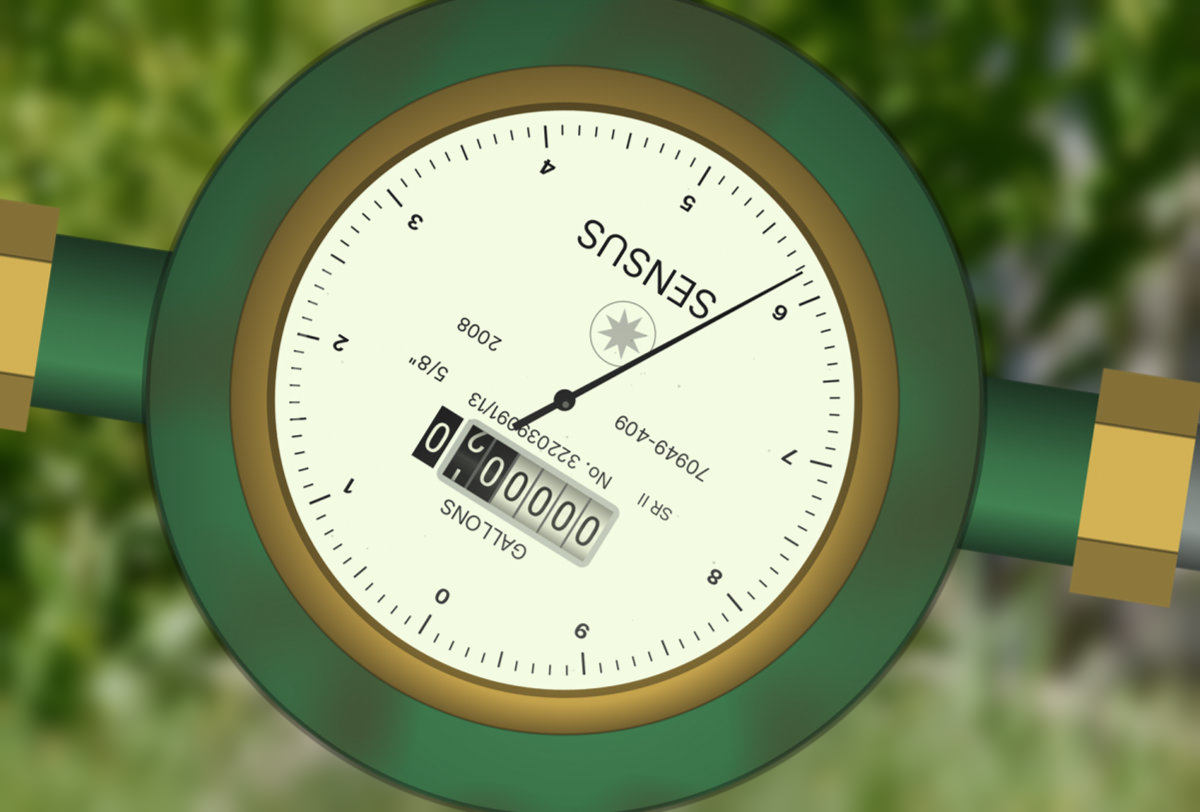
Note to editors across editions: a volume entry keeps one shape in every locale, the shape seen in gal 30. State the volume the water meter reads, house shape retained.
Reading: gal 15.8
